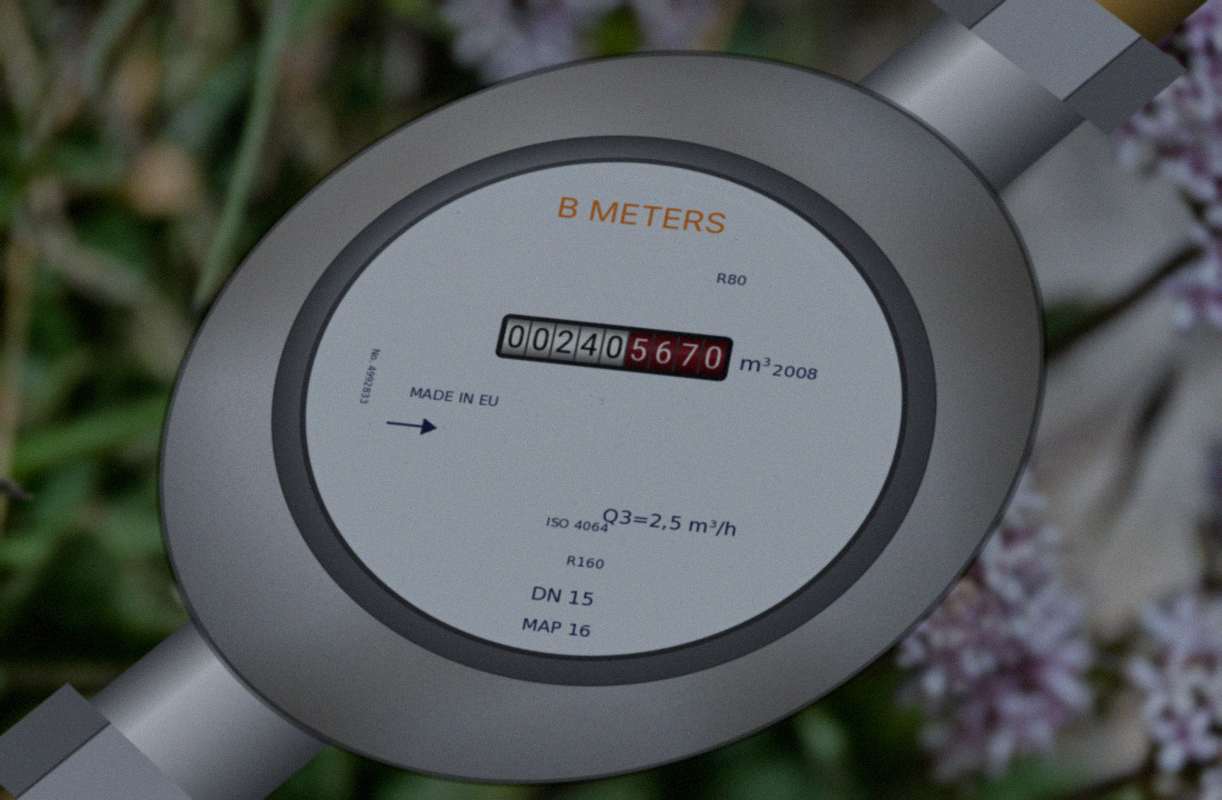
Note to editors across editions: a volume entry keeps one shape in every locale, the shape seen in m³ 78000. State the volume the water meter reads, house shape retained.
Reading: m³ 240.5670
